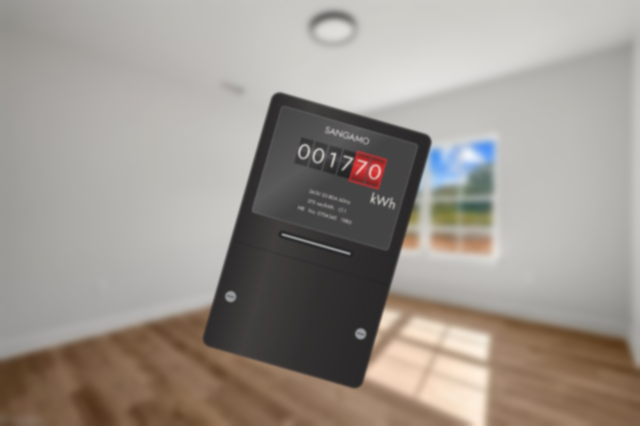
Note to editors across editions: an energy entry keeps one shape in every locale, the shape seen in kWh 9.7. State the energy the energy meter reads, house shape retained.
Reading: kWh 17.70
